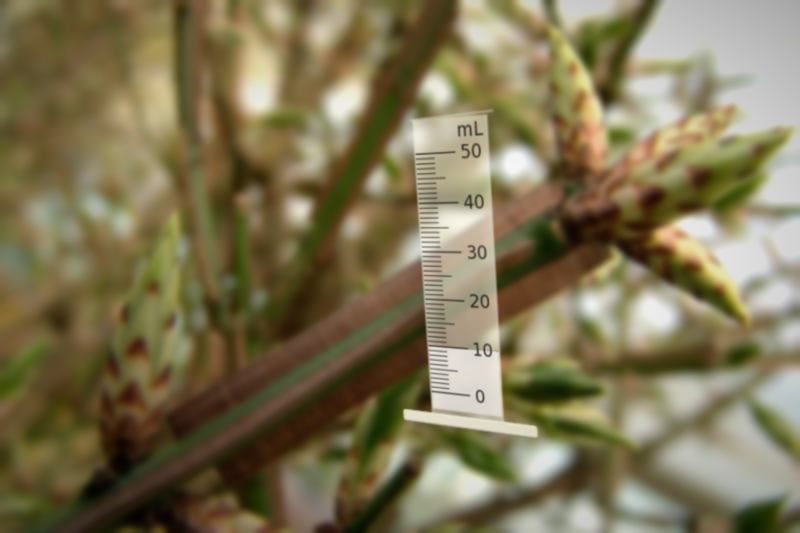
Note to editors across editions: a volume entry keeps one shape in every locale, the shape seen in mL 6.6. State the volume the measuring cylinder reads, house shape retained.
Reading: mL 10
